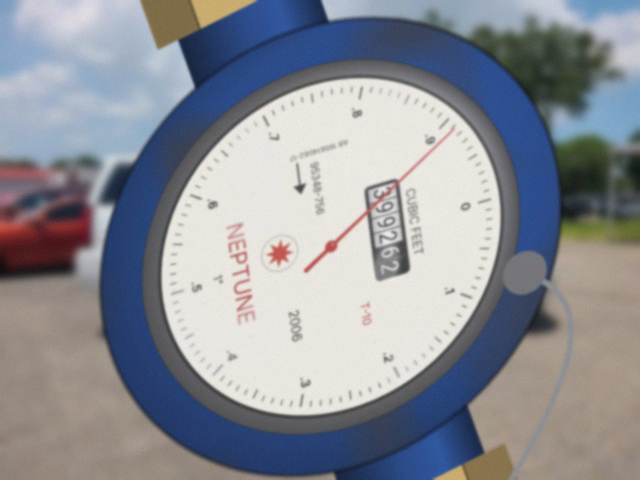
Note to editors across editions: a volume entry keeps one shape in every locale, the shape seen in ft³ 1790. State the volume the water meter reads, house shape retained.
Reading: ft³ 399261.91
